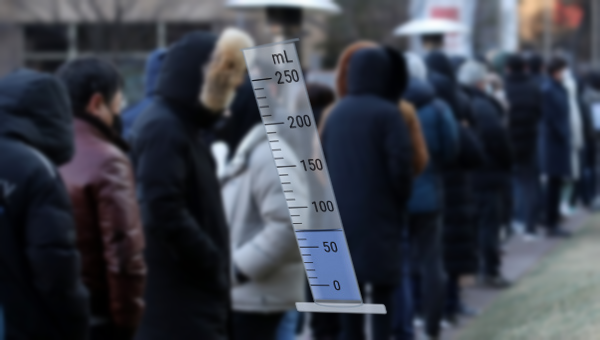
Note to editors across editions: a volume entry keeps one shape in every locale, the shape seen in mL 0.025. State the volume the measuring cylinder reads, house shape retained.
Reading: mL 70
